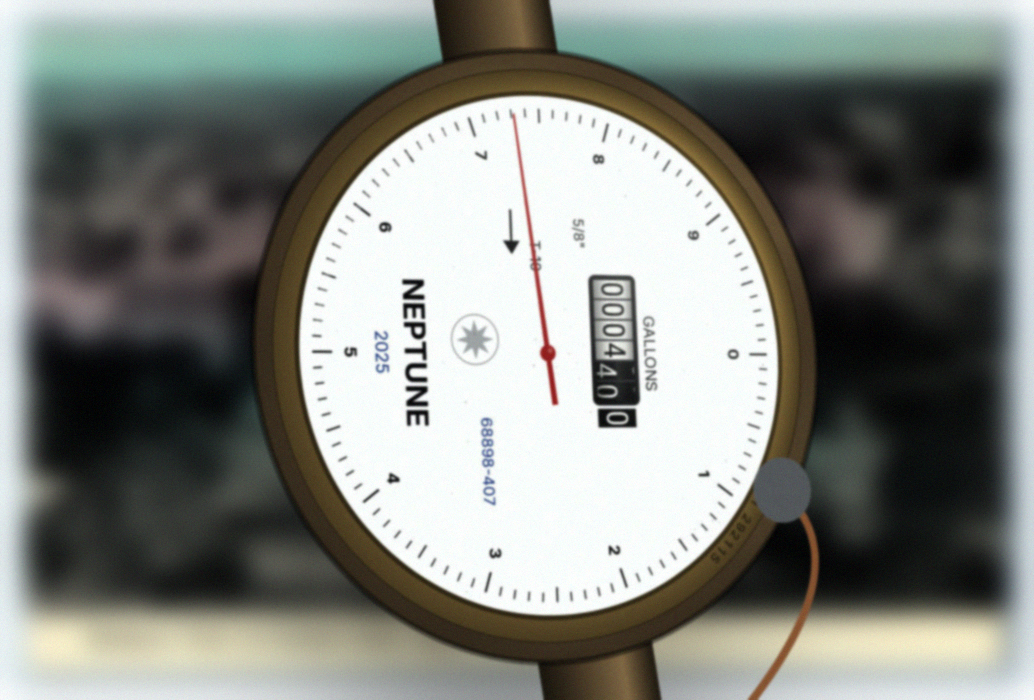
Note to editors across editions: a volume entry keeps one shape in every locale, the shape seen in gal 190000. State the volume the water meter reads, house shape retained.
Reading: gal 4397.3
